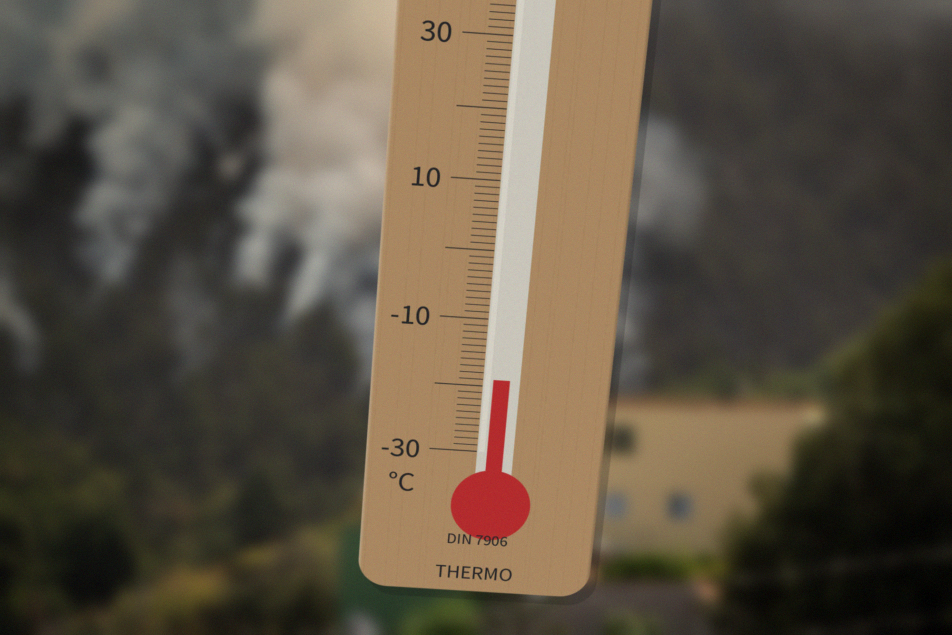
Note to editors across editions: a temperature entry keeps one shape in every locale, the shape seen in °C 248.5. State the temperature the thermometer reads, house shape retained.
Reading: °C -19
